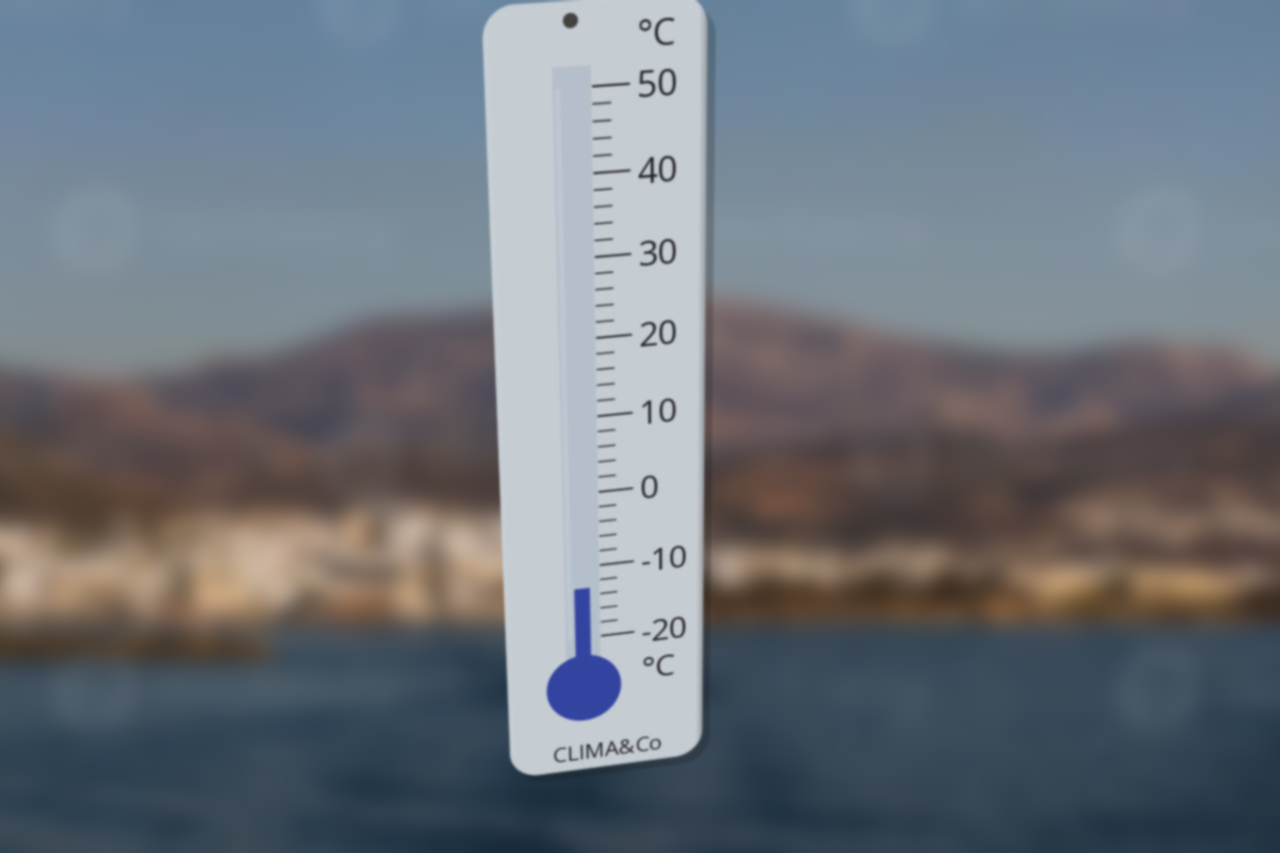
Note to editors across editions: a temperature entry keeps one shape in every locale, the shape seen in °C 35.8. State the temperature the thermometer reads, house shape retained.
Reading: °C -13
